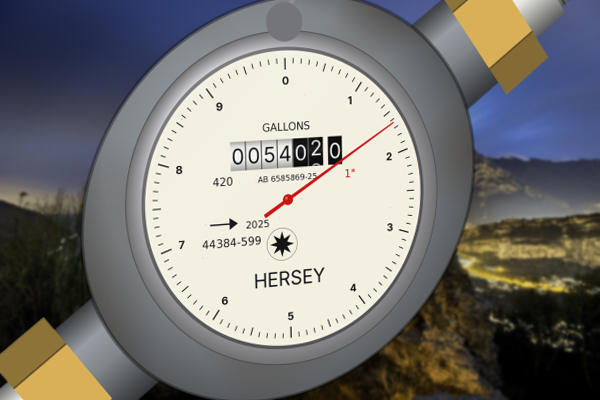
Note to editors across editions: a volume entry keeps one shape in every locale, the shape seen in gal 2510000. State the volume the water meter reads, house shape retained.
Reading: gal 54021.6
